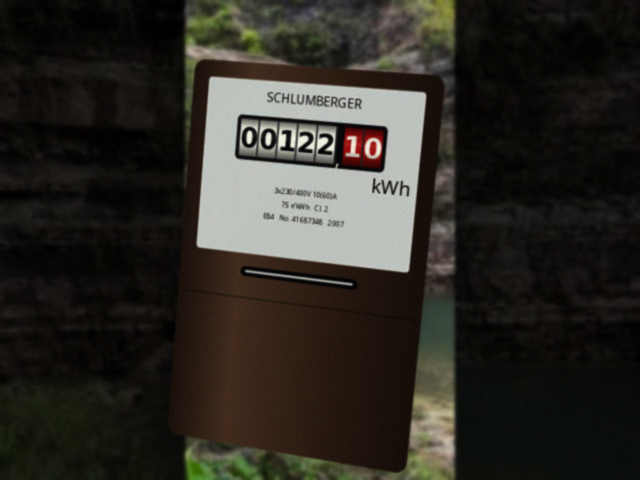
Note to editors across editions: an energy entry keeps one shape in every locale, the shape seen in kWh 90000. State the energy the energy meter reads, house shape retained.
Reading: kWh 122.10
